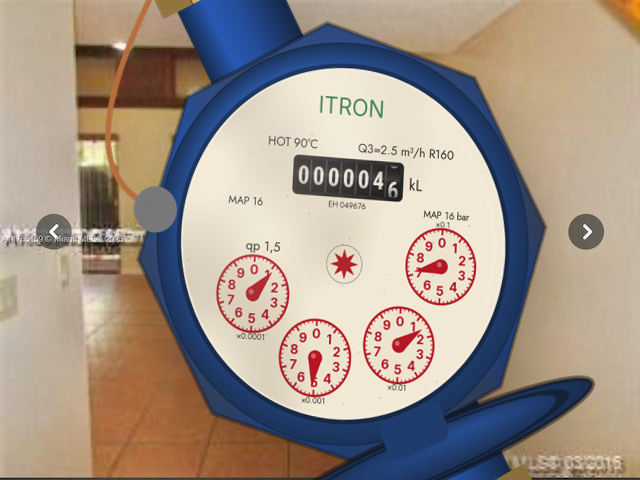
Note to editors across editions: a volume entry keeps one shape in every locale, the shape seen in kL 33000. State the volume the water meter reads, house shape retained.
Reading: kL 45.7151
